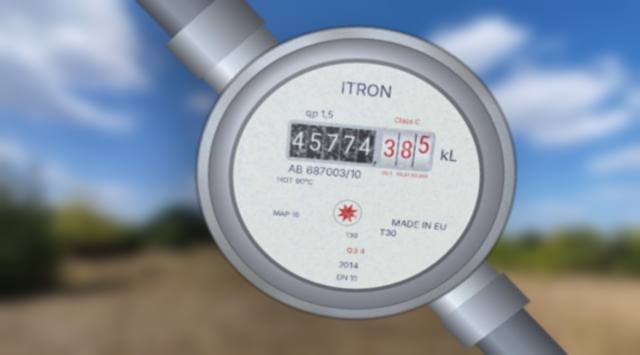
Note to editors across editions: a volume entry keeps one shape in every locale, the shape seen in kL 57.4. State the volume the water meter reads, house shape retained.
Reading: kL 45774.385
